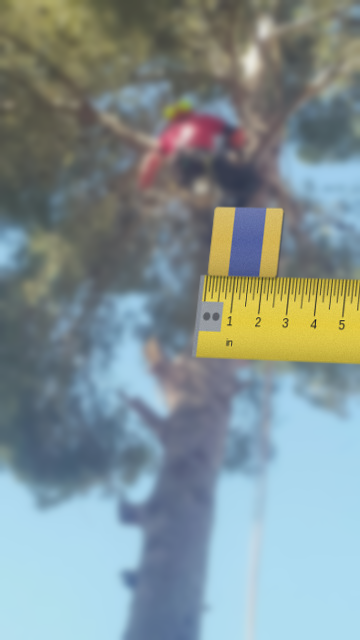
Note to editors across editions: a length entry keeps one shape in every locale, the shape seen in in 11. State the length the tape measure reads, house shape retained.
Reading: in 2.5
